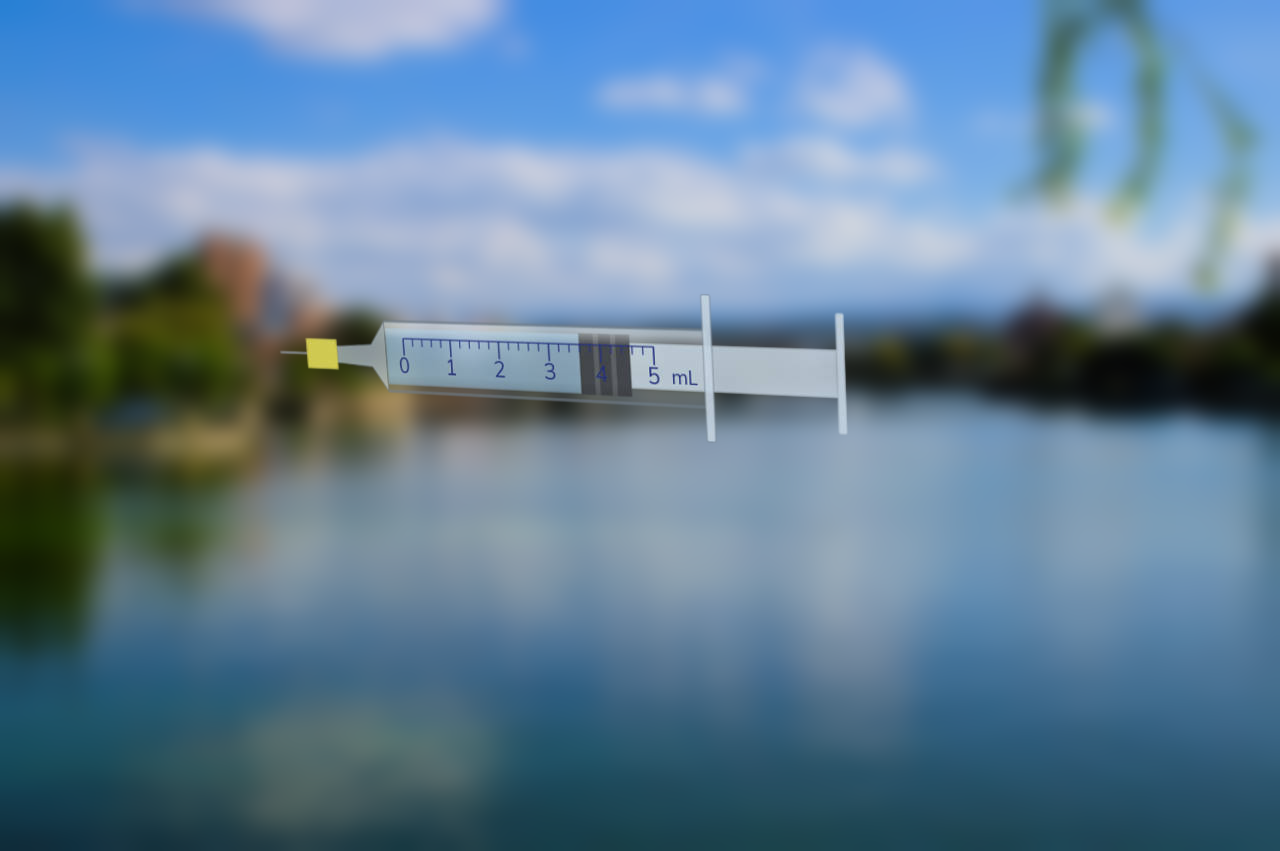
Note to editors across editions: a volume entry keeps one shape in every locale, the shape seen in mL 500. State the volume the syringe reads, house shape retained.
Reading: mL 3.6
